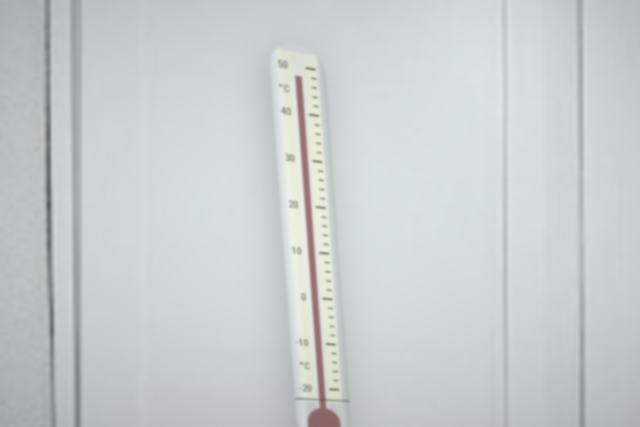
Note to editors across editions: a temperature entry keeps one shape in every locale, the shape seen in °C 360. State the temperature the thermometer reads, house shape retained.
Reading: °C 48
